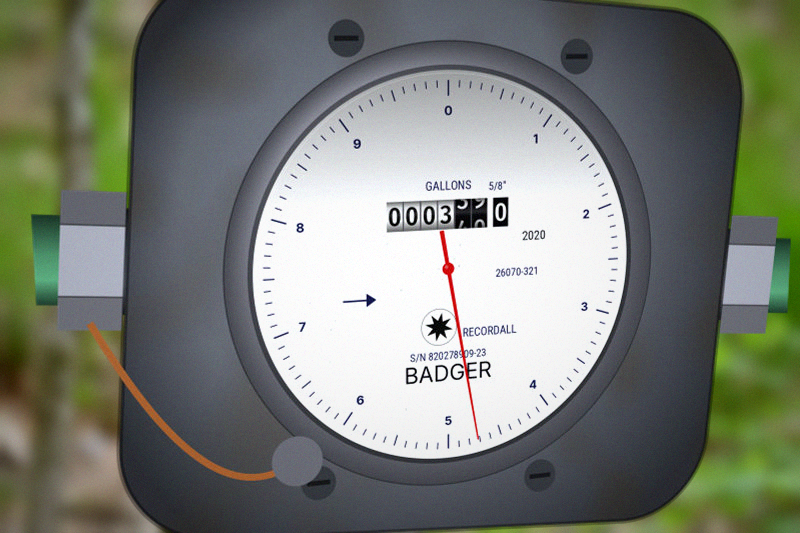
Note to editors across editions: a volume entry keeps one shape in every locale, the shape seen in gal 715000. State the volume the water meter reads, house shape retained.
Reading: gal 3394.7
